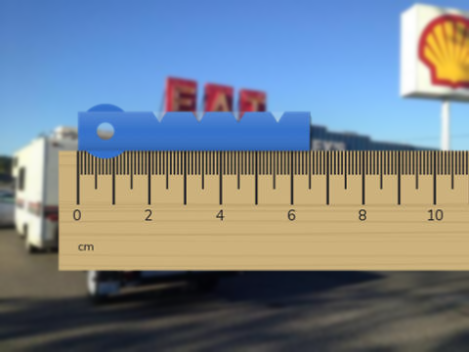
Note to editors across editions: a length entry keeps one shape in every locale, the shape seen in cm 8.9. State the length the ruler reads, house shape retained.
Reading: cm 6.5
